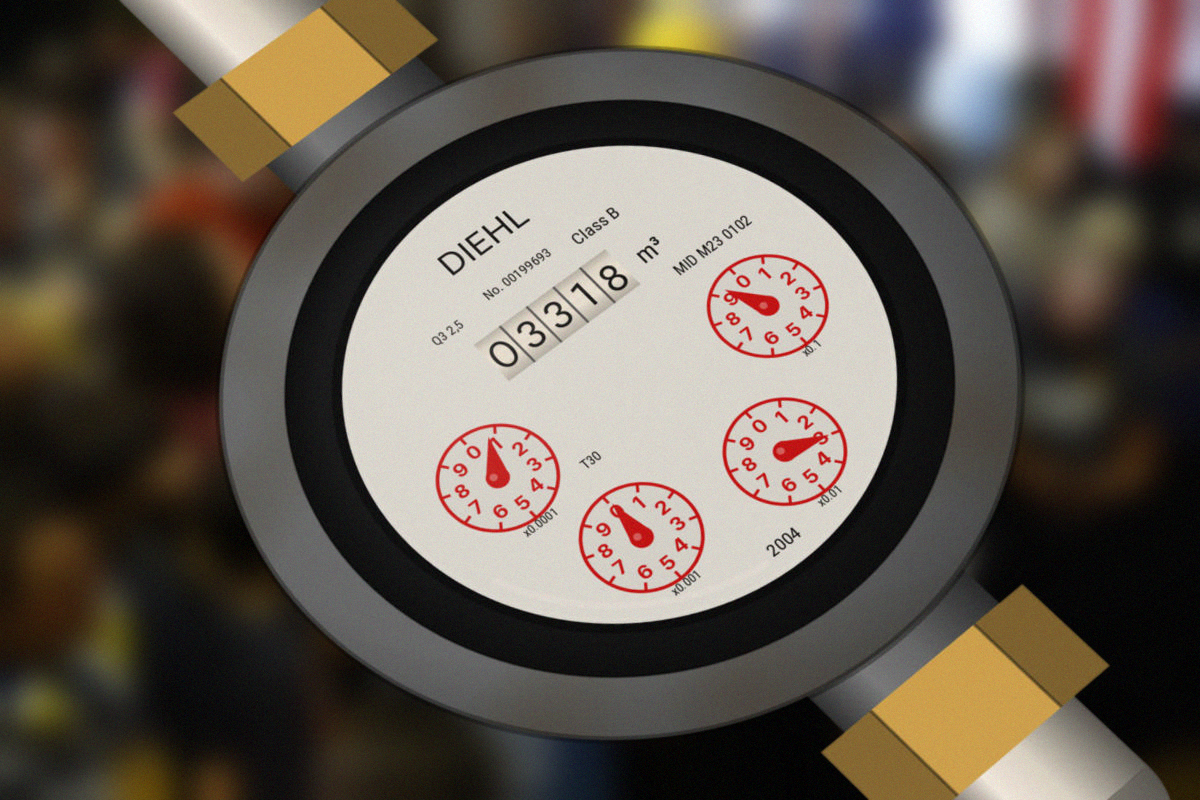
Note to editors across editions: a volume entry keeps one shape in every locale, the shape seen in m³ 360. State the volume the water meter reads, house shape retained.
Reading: m³ 3317.9300
